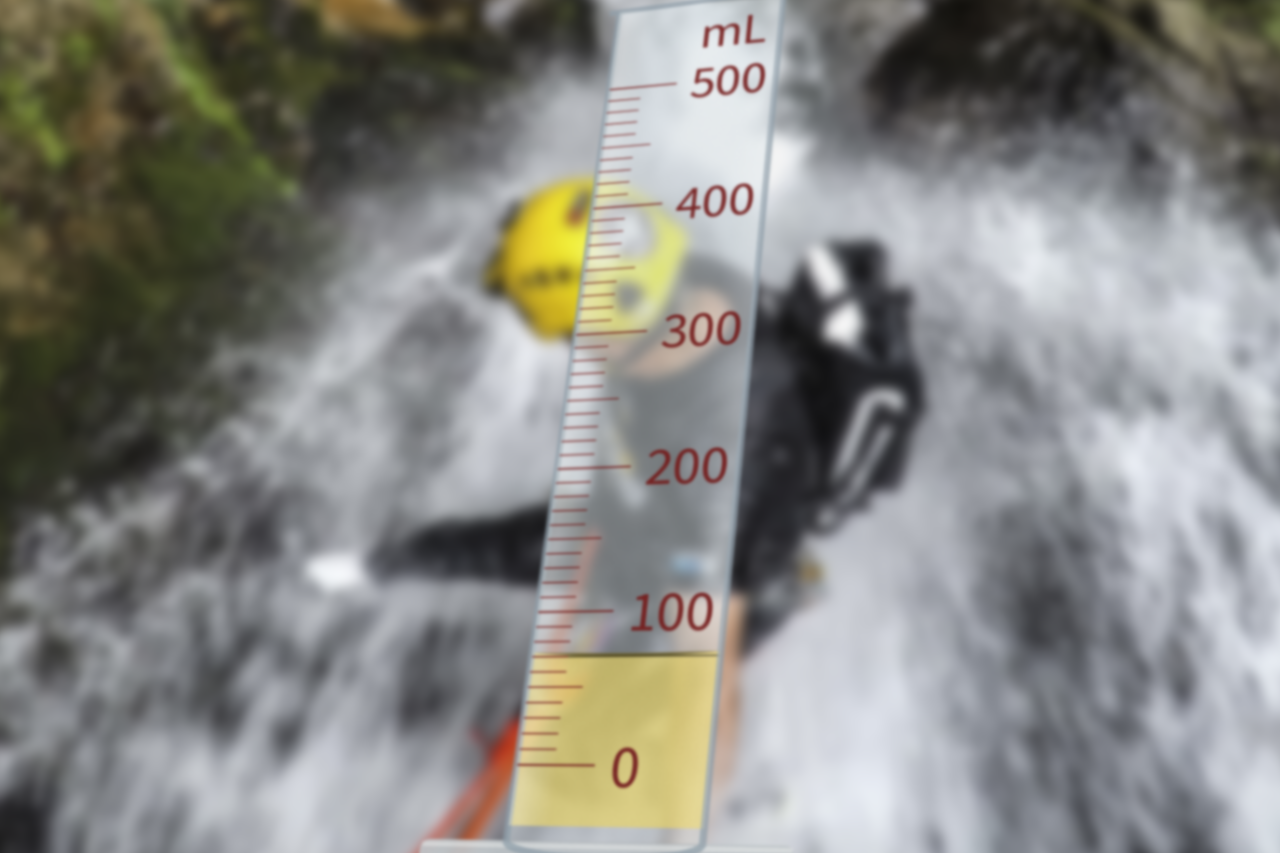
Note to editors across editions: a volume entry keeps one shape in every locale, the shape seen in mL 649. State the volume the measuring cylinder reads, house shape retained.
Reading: mL 70
